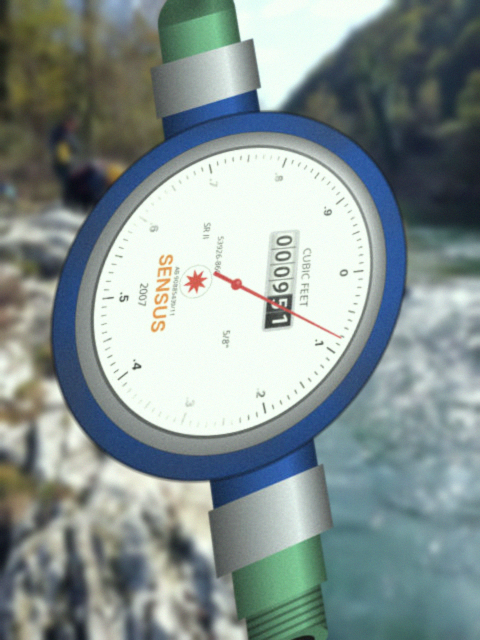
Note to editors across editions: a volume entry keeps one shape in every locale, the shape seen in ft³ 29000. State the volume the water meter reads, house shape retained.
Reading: ft³ 951.08
